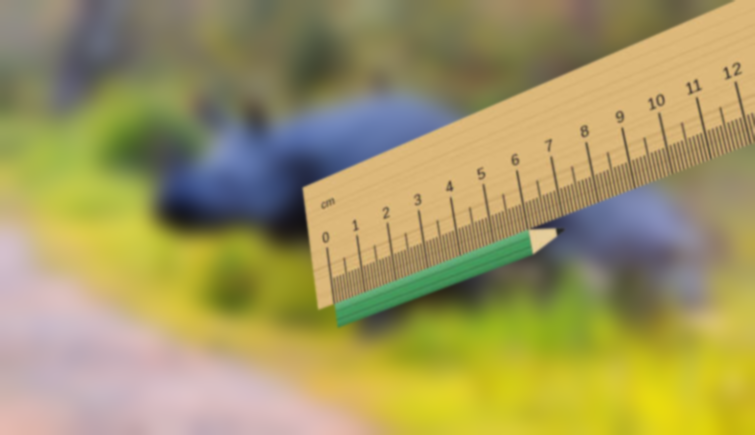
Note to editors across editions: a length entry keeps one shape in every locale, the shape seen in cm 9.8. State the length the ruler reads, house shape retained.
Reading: cm 7
